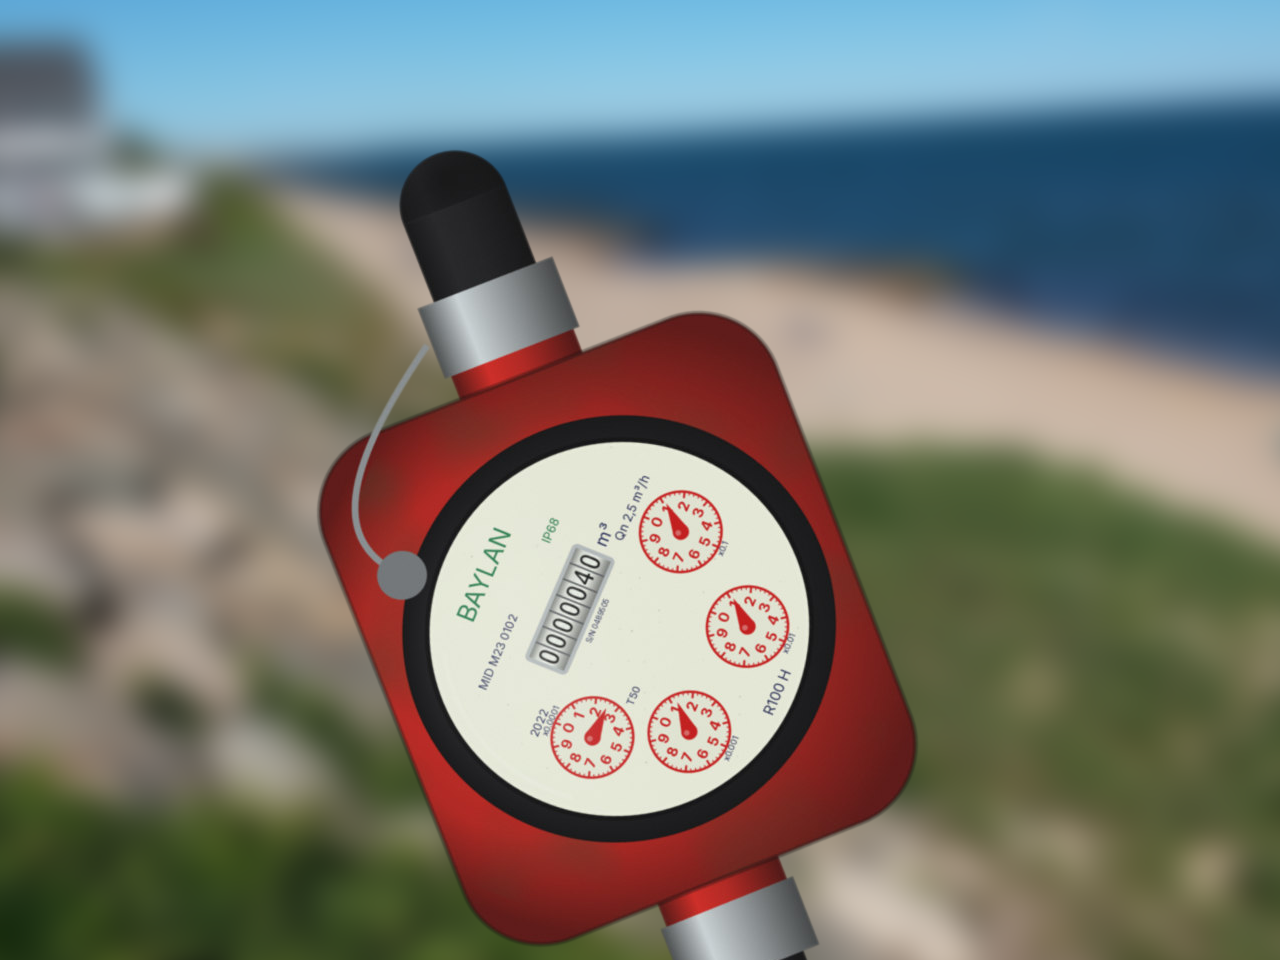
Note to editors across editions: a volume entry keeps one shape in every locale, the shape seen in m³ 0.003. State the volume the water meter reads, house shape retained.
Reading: m³ 40.1112
